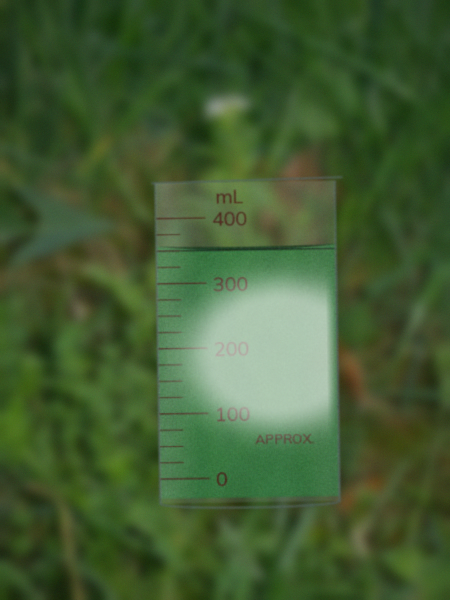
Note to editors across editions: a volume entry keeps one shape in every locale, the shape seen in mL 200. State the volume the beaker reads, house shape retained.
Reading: mL 350
